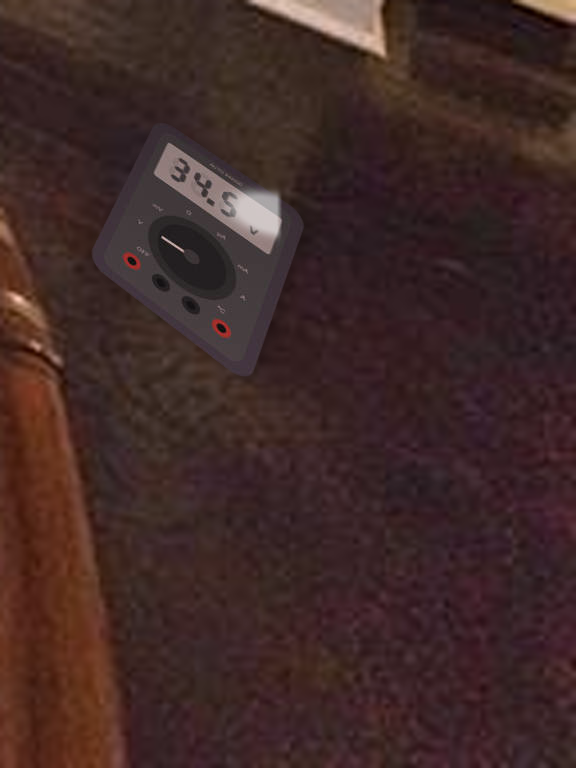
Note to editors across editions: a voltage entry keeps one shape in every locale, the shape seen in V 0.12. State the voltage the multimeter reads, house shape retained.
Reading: V 34.5
